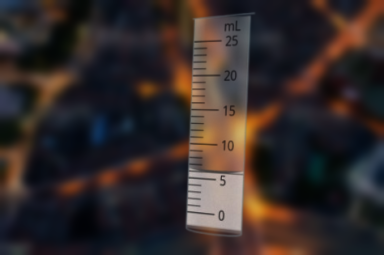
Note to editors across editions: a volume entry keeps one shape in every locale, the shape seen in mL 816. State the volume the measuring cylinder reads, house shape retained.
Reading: mL 6
